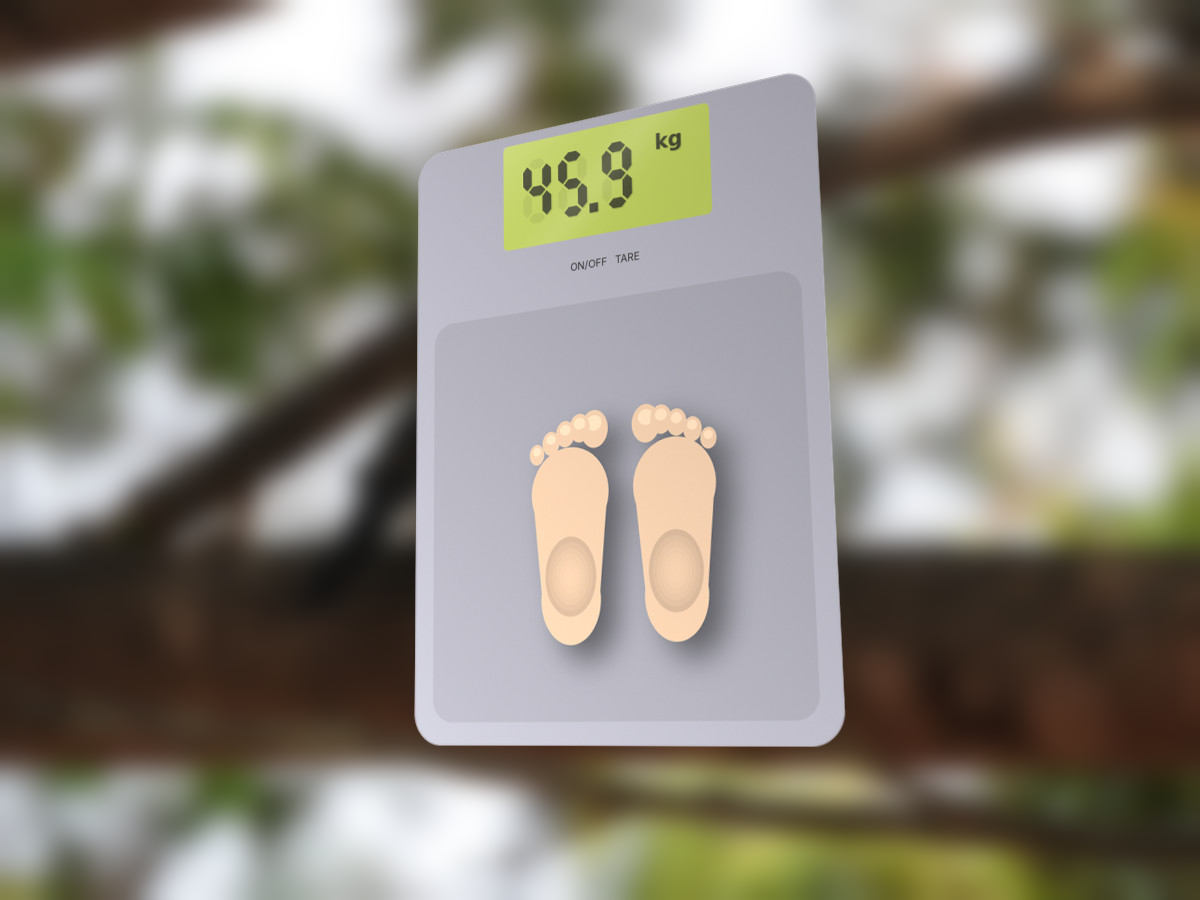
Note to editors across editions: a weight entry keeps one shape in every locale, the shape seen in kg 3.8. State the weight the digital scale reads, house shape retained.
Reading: kg 45.9
